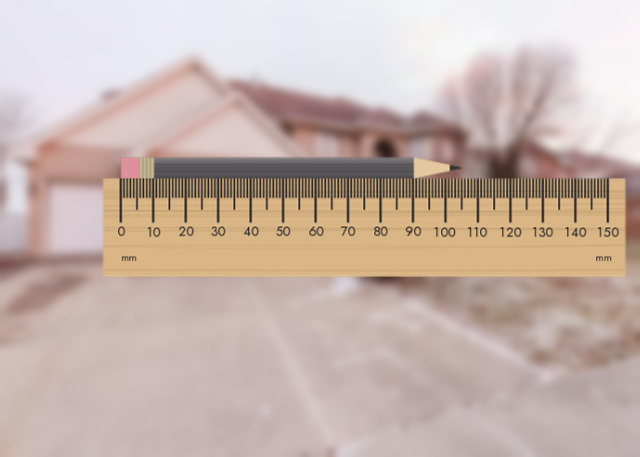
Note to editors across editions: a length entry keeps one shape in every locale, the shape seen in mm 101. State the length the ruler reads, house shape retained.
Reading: mm 105
